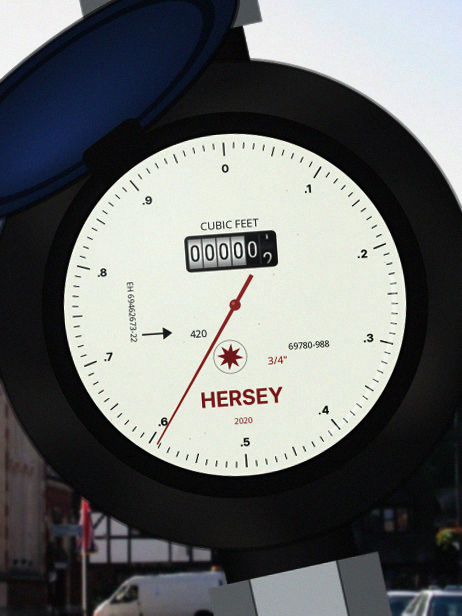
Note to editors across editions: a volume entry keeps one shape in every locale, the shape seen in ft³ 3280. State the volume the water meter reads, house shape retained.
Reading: ft³ 1.59
